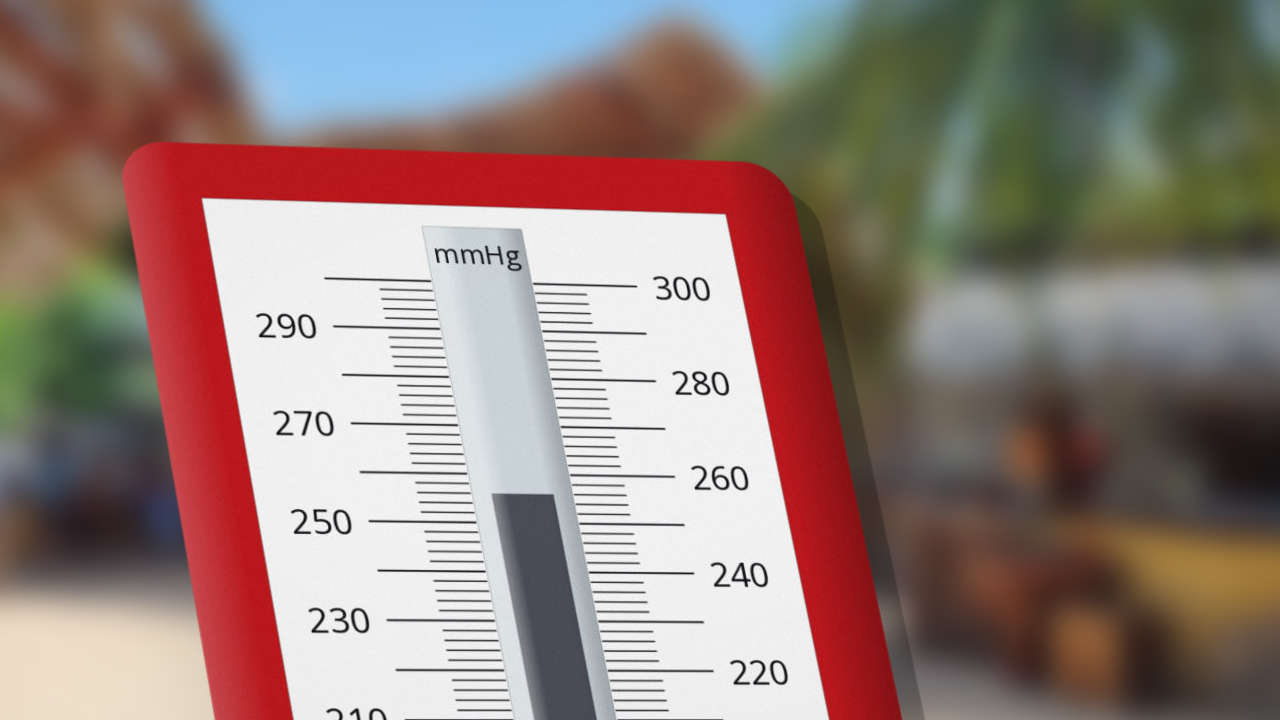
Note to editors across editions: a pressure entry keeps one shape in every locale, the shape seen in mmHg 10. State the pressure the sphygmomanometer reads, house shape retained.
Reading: mmHg 256
